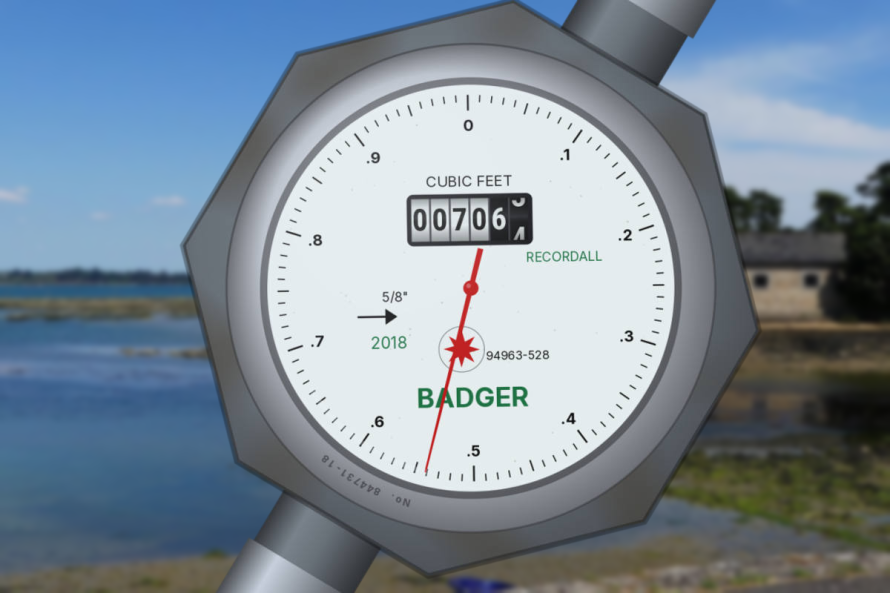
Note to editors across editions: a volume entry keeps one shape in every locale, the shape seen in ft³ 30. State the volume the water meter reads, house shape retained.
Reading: ft³ 7063.54
